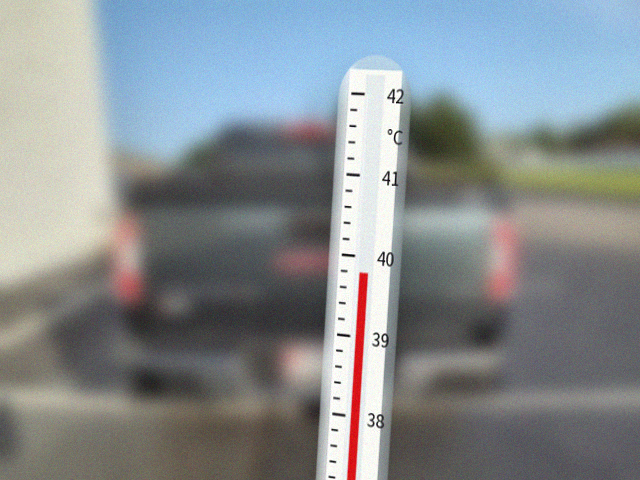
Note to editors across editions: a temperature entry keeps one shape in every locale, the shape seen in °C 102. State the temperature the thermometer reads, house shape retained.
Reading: °C 39.8
